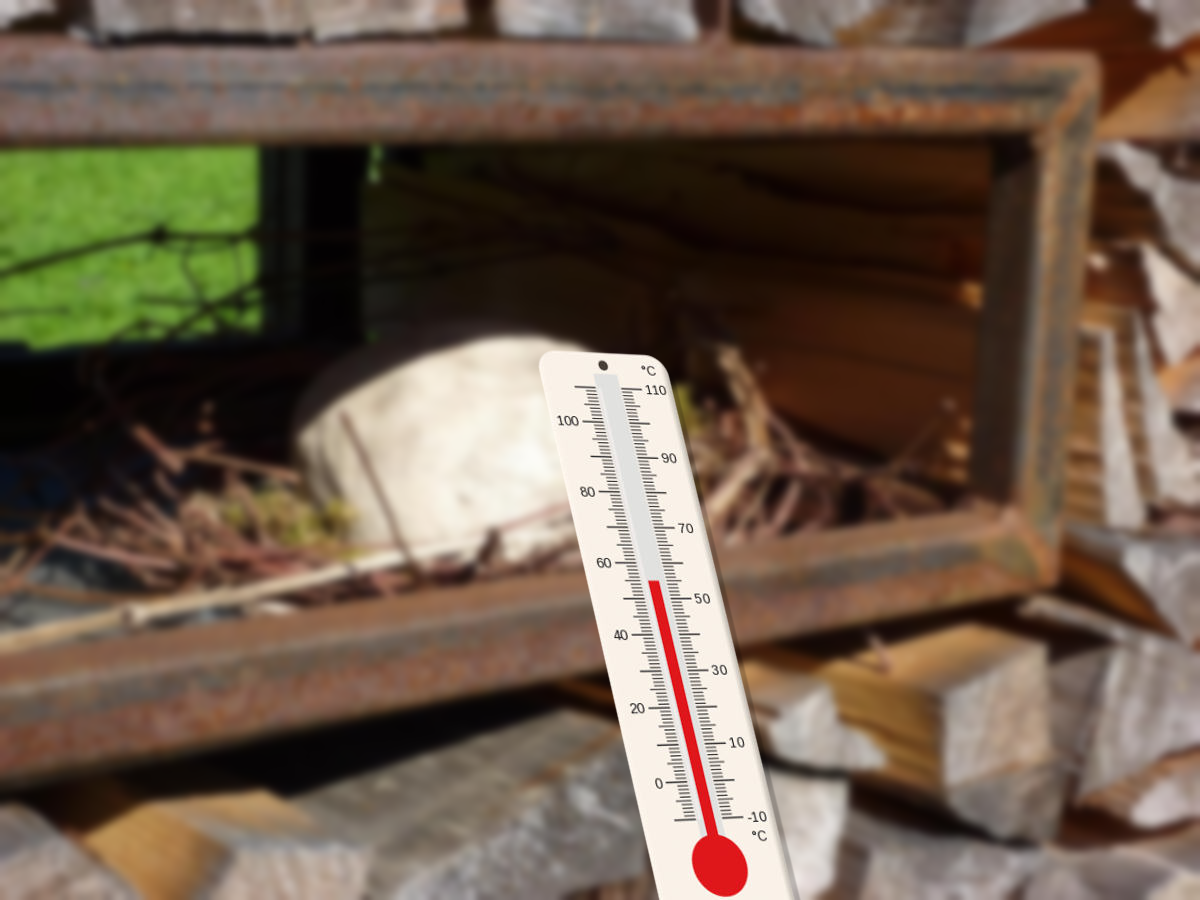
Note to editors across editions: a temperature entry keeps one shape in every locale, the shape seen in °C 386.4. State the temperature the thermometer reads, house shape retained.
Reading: °C 55
